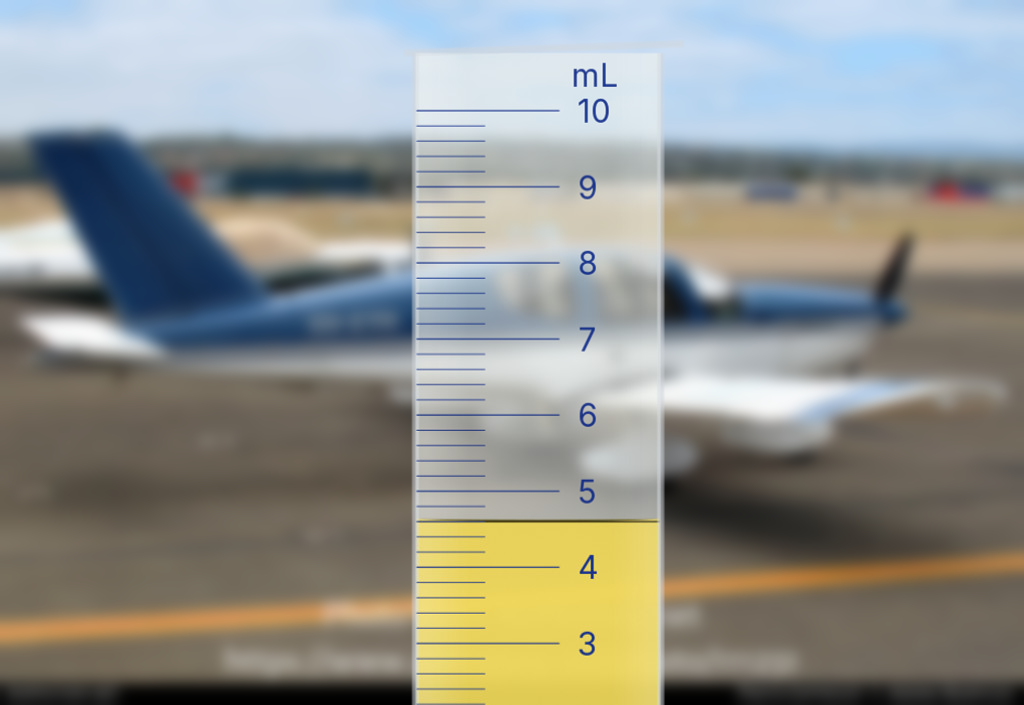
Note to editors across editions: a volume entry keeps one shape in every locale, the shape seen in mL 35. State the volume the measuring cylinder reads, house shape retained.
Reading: mL 4.6
